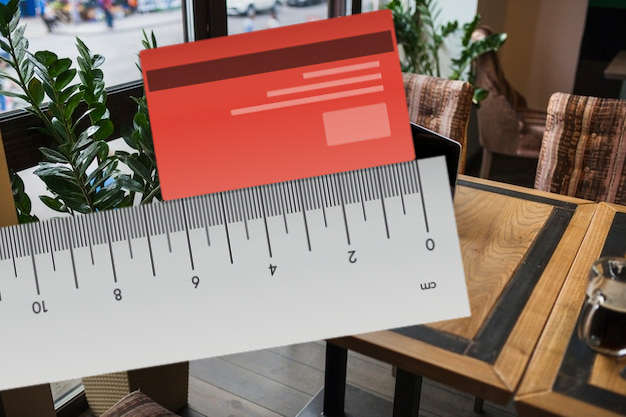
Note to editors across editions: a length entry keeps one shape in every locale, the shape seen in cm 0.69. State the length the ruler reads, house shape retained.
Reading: cm 6.5
